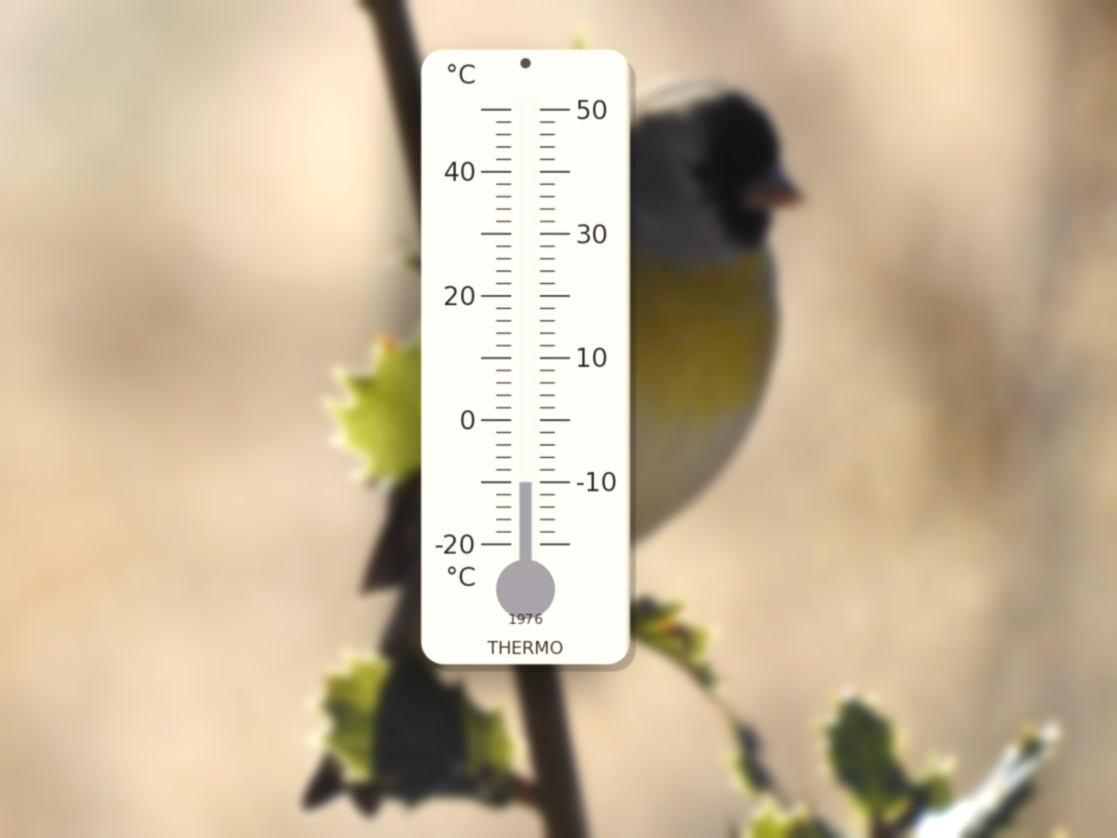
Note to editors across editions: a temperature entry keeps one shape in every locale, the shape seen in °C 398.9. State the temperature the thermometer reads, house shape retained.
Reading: °C -10
